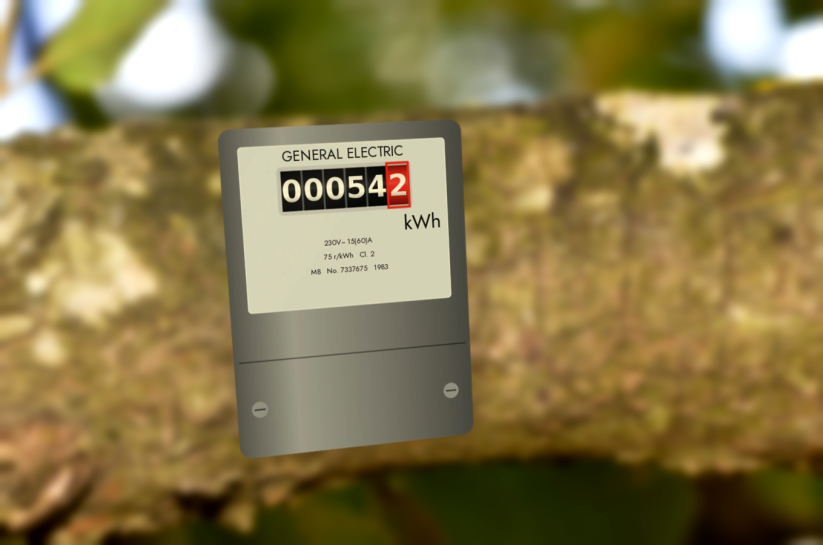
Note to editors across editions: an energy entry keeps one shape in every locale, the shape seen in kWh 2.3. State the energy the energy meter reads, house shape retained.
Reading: kWh 54.2
